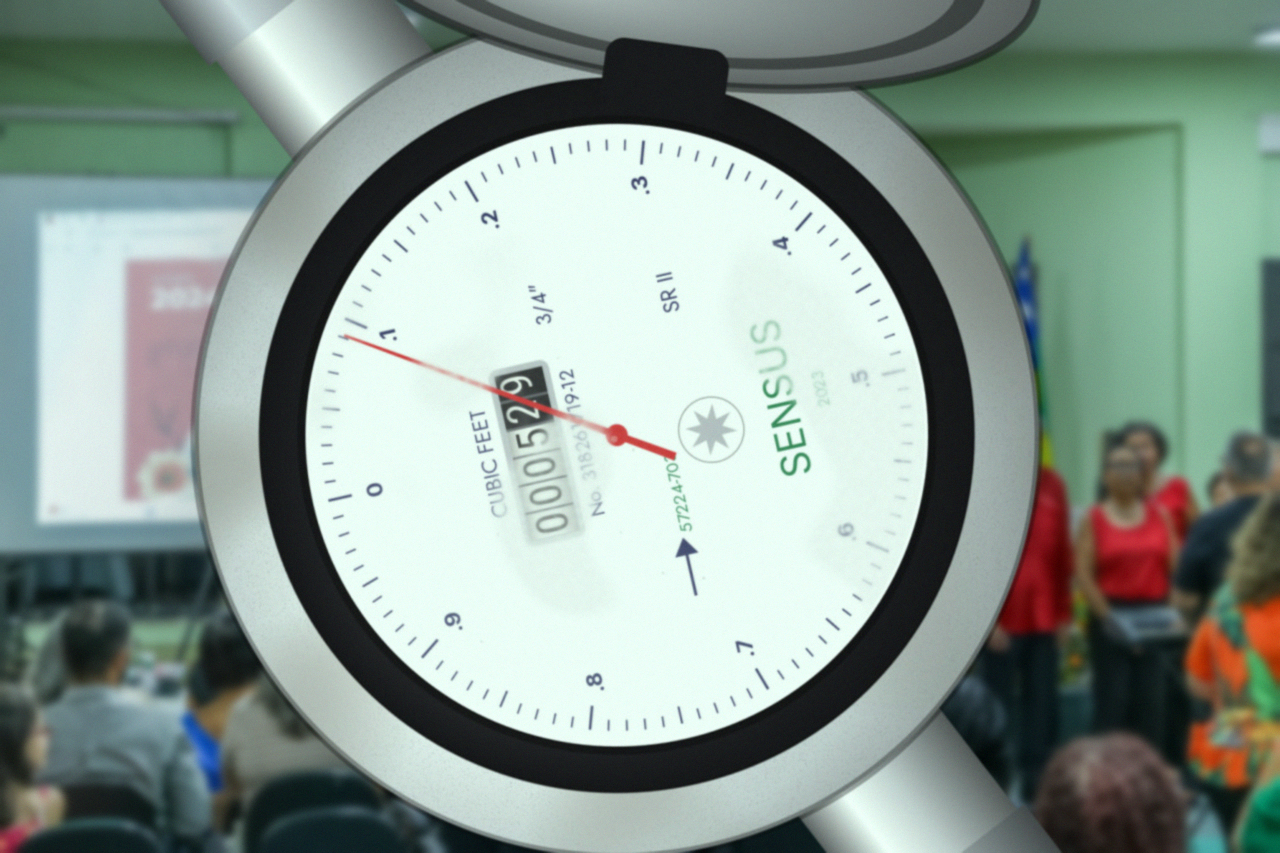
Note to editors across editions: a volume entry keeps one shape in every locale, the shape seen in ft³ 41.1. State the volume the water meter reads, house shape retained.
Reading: ft³ 529.09
